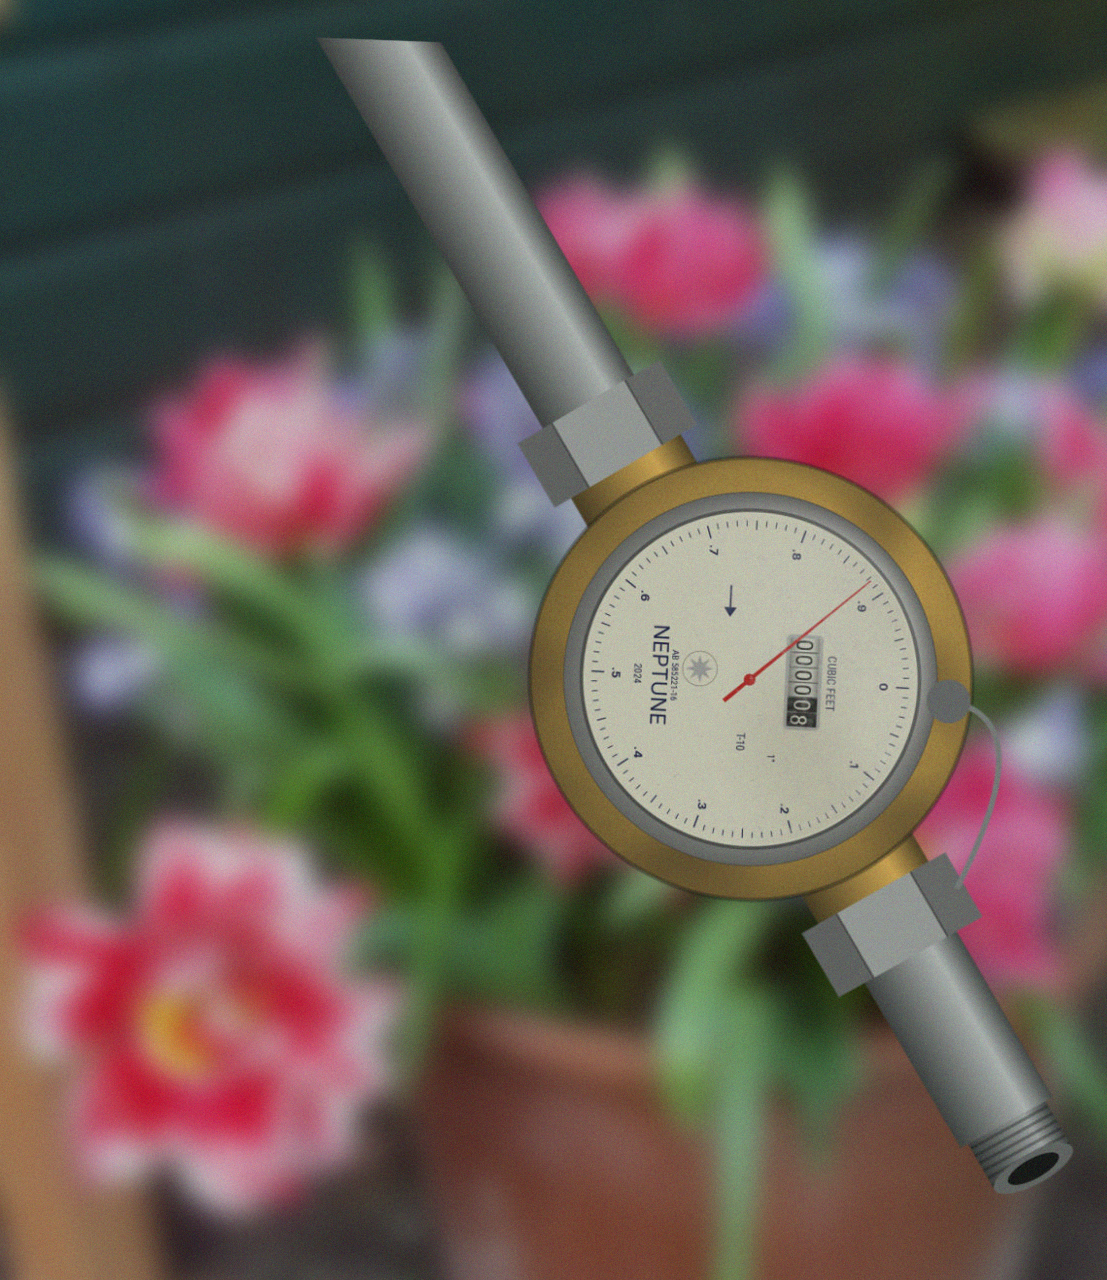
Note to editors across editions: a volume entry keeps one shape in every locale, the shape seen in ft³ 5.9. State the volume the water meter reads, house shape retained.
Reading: ft³ 7.88
